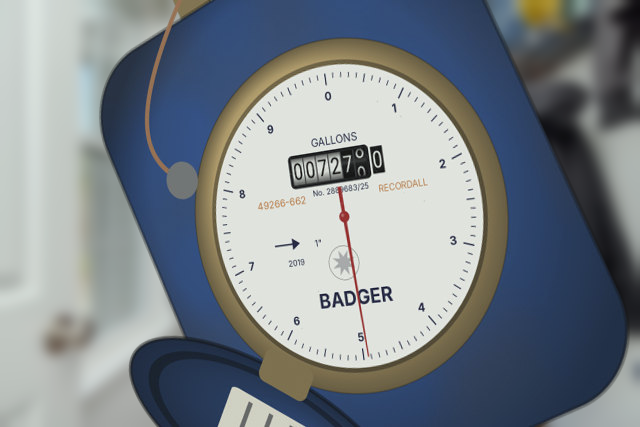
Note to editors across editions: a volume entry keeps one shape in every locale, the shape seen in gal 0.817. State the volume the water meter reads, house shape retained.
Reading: gal 72784.9
